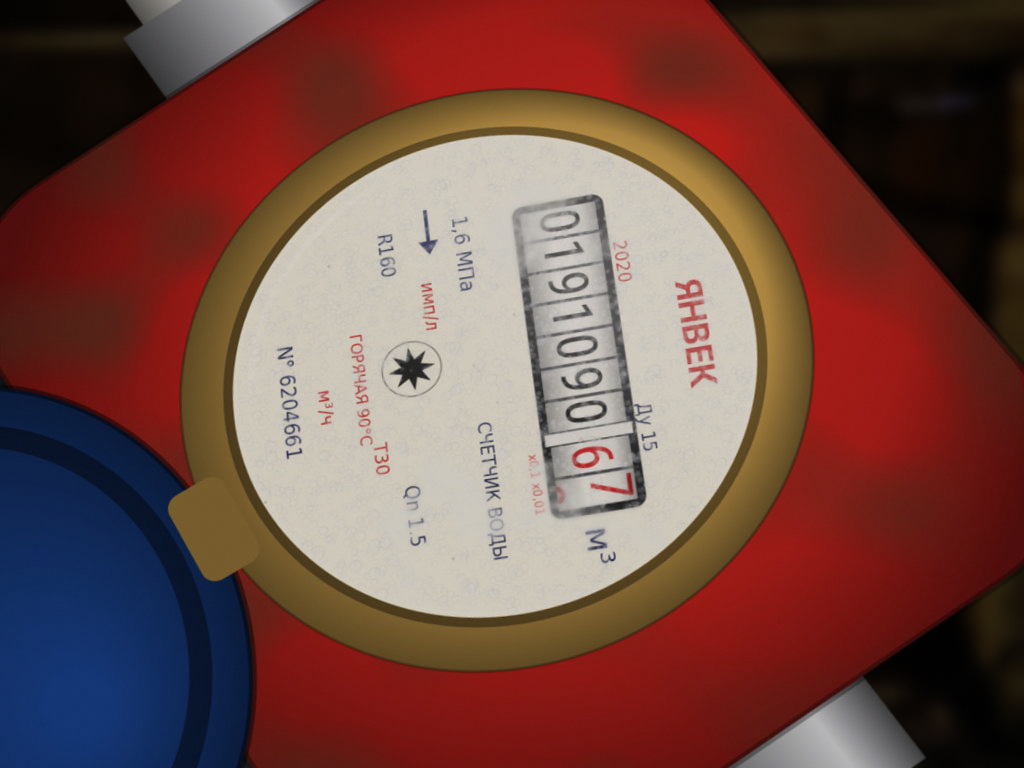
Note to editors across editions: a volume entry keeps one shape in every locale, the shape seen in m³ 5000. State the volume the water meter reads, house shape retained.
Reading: m³ 191090.67
